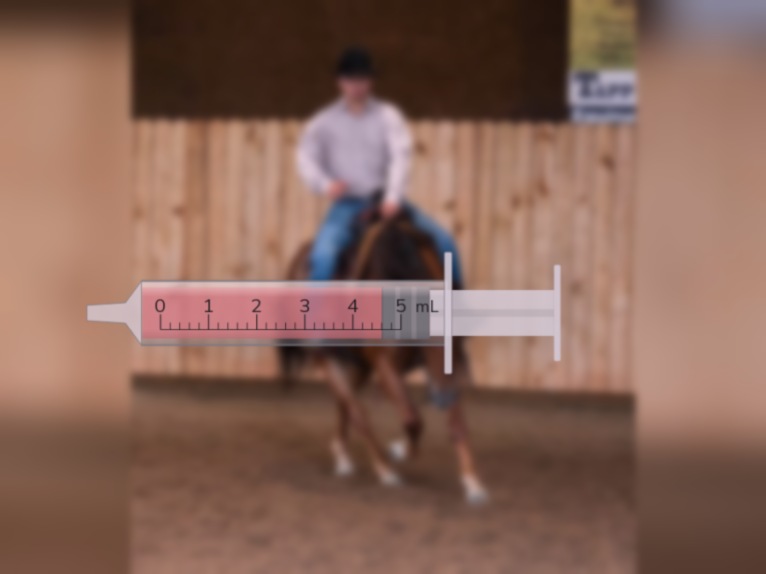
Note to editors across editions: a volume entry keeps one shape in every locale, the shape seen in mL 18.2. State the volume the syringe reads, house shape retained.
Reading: mL 4.6
